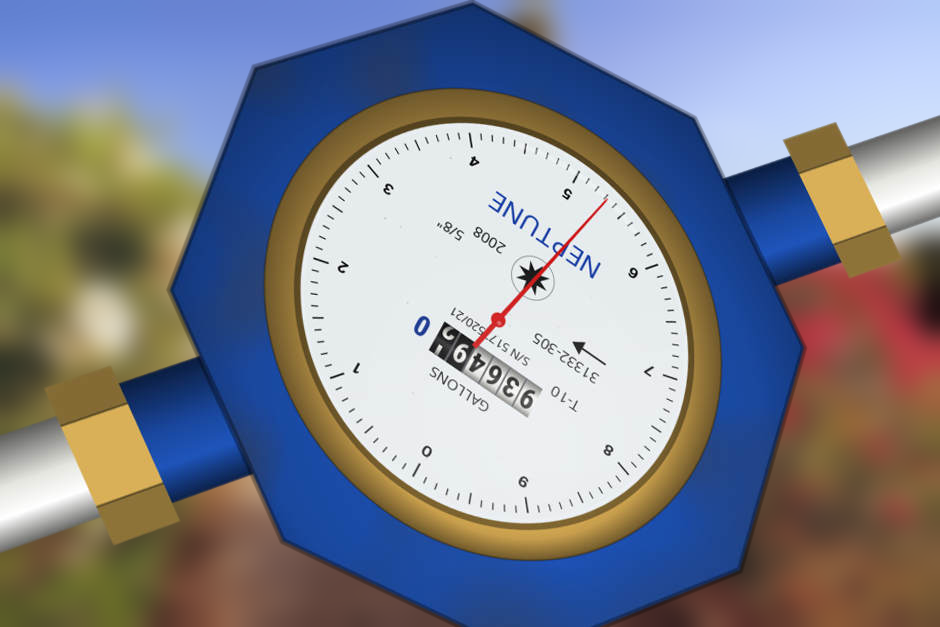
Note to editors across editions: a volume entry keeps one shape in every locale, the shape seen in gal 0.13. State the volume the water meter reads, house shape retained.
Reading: gal 9364915.3
